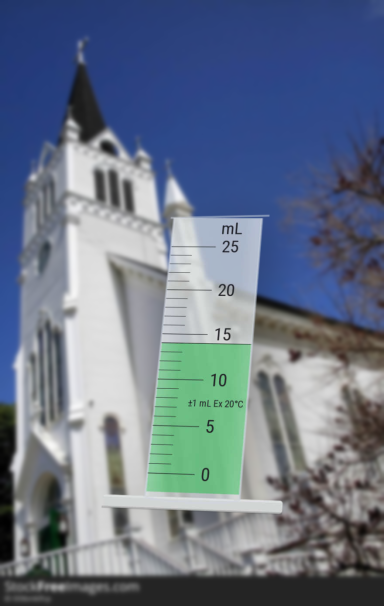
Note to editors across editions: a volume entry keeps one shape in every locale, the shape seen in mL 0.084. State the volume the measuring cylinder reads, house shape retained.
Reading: mL 14
